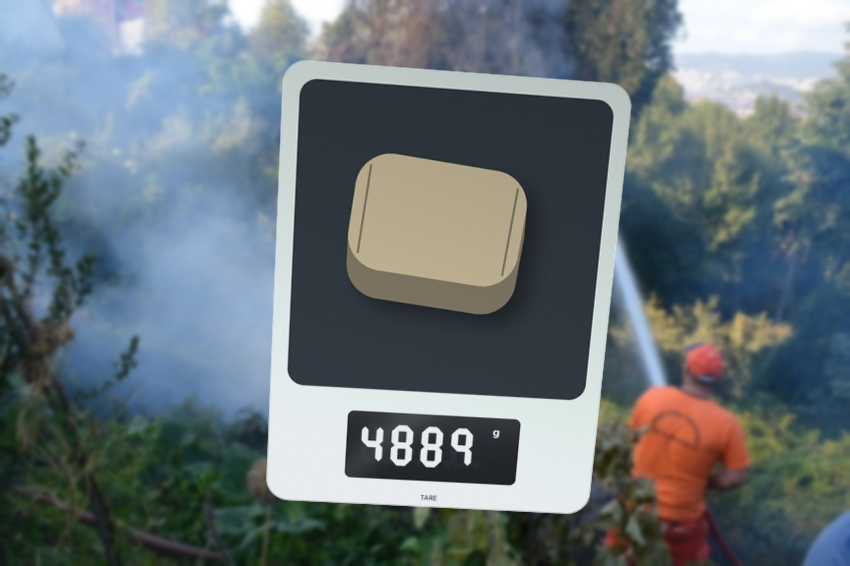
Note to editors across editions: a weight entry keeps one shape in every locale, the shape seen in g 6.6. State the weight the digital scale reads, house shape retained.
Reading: g 4889
